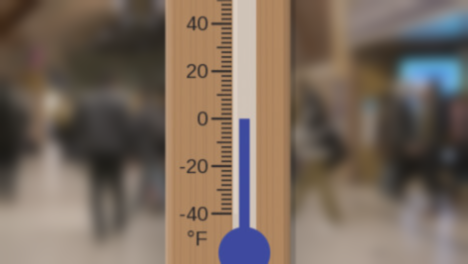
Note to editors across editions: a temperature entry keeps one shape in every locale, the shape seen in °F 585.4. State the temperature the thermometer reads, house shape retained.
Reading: °F 0
